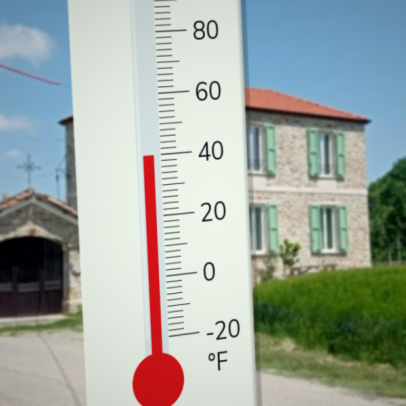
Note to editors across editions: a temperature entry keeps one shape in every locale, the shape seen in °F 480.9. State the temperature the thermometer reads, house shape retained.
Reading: °F 40
